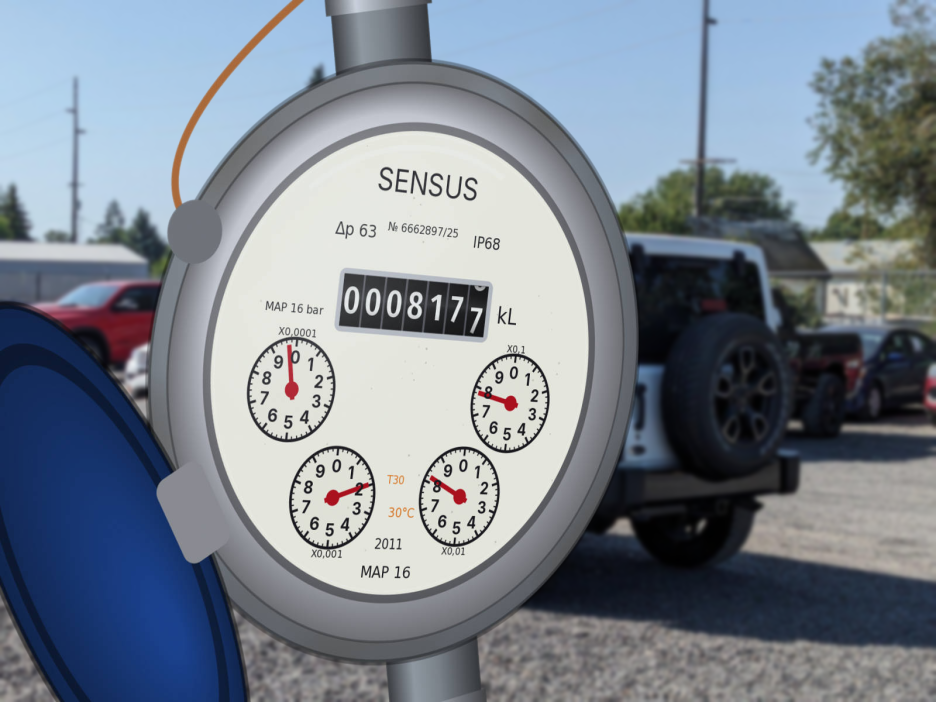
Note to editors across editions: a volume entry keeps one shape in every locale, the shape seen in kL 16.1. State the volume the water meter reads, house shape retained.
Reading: kL 8176.7819
